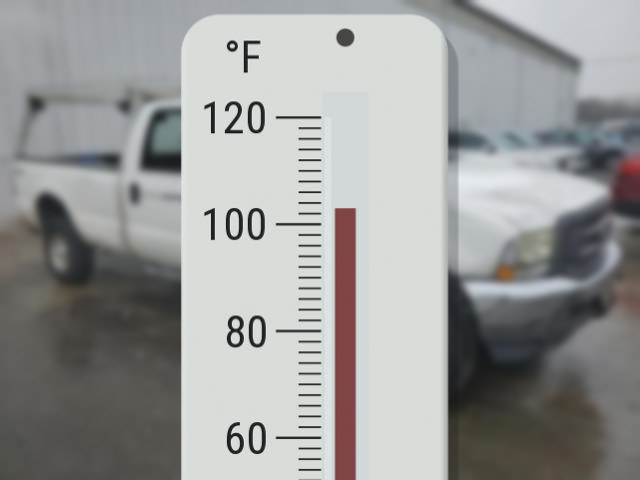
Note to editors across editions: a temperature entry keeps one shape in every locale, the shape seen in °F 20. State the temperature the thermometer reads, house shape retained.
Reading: °F 103
